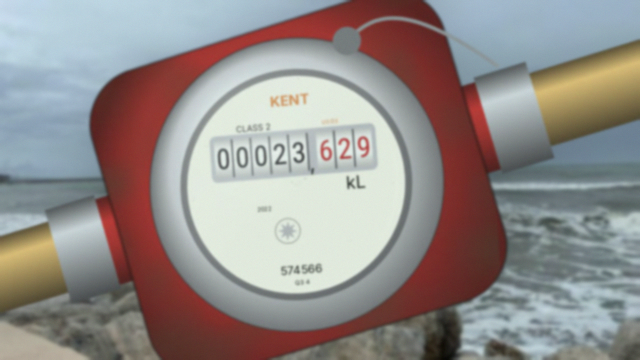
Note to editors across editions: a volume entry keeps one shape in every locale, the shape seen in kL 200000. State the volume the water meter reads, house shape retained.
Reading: kL 23.629
